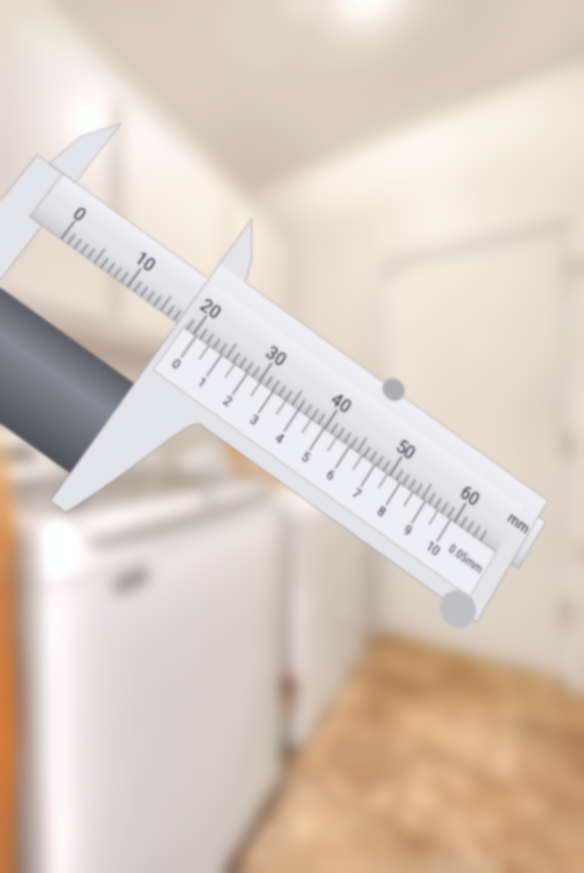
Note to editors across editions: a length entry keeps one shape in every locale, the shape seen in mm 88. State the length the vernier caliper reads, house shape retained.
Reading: mm 20.4
